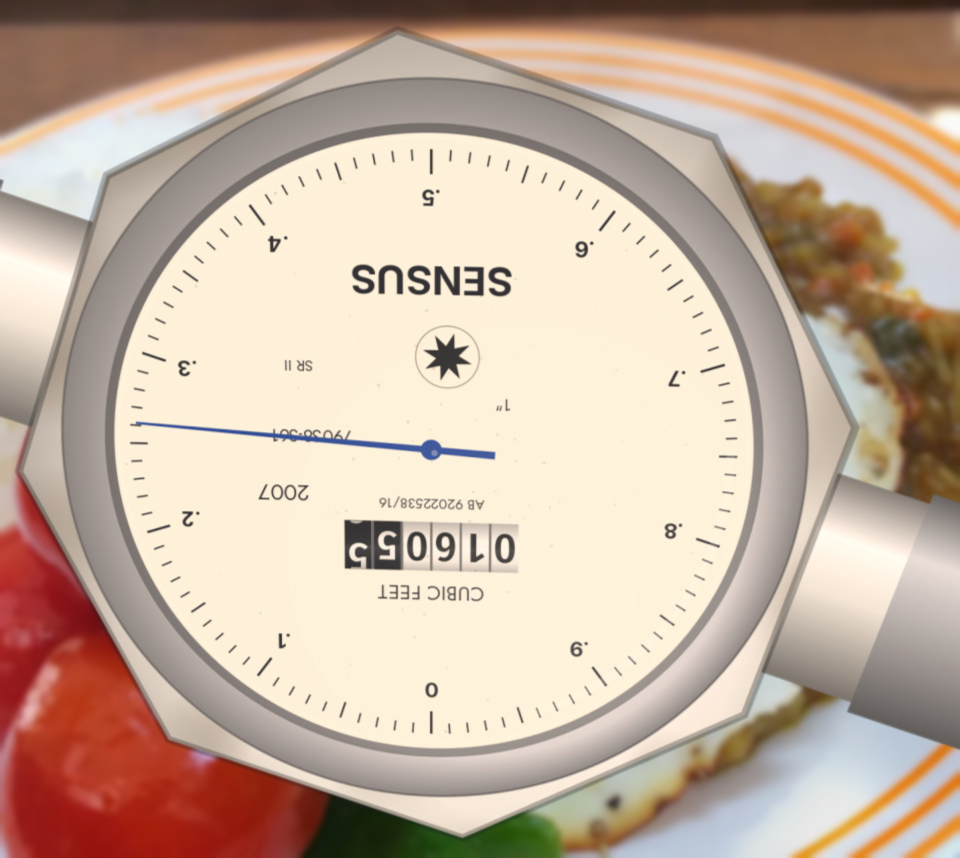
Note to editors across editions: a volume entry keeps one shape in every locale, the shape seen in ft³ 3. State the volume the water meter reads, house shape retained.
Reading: ft³ 16055.26
